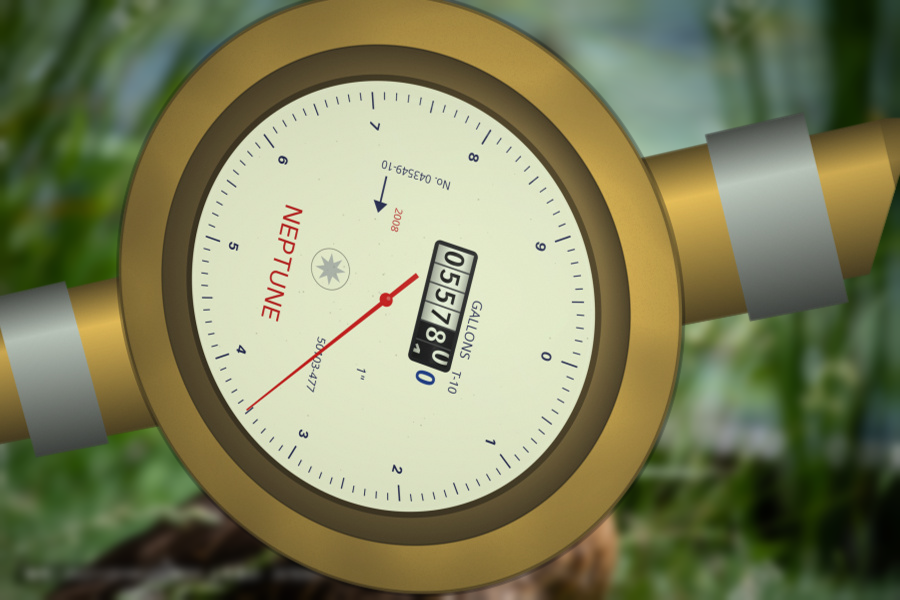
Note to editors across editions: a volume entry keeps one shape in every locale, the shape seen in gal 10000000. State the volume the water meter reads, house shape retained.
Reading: gal 557803.5
